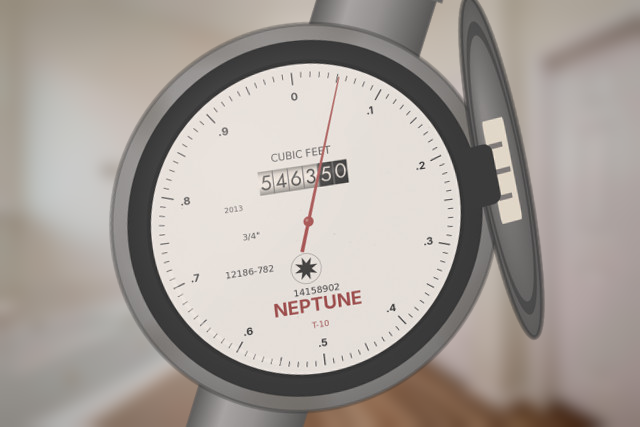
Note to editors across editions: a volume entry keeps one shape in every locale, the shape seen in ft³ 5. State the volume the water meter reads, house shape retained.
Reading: ft³ 546350.05
